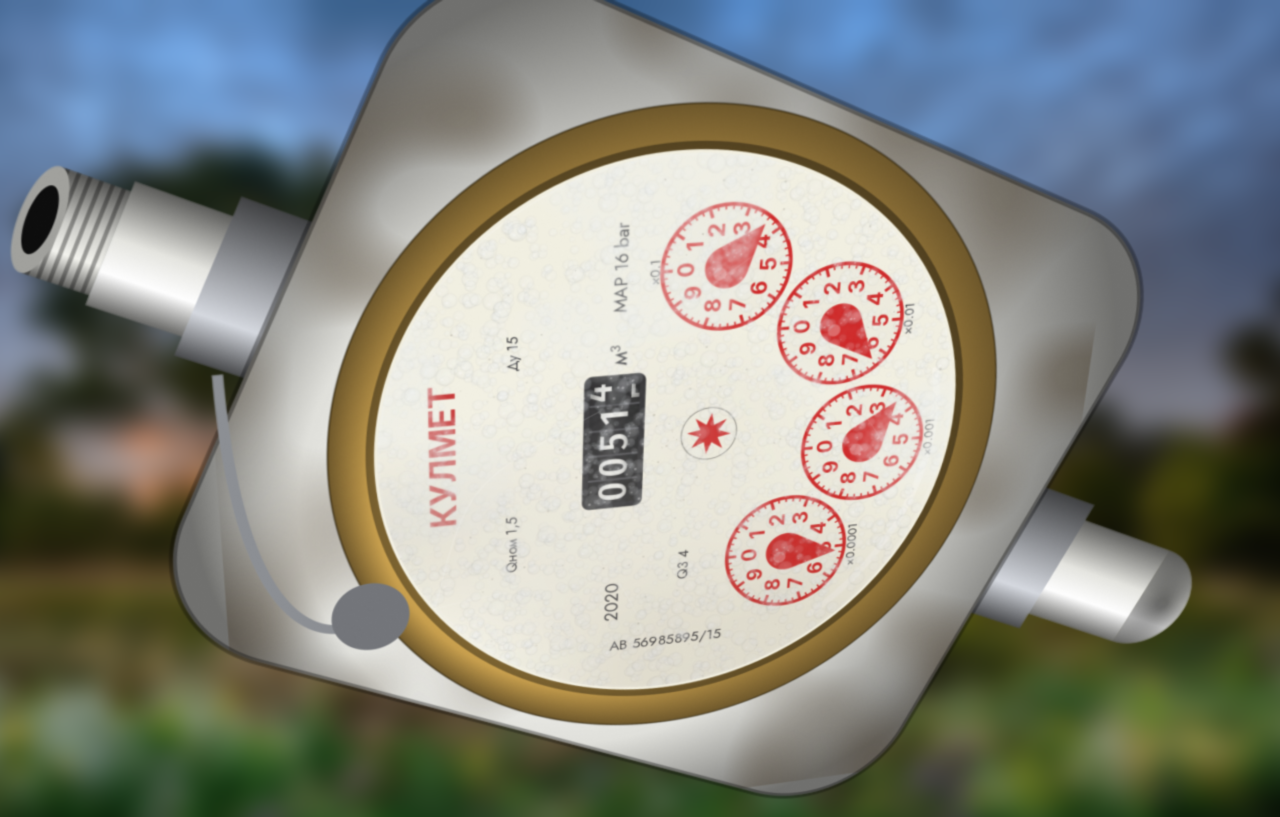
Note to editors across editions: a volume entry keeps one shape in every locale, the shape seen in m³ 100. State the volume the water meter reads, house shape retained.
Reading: m³ 514.3635
